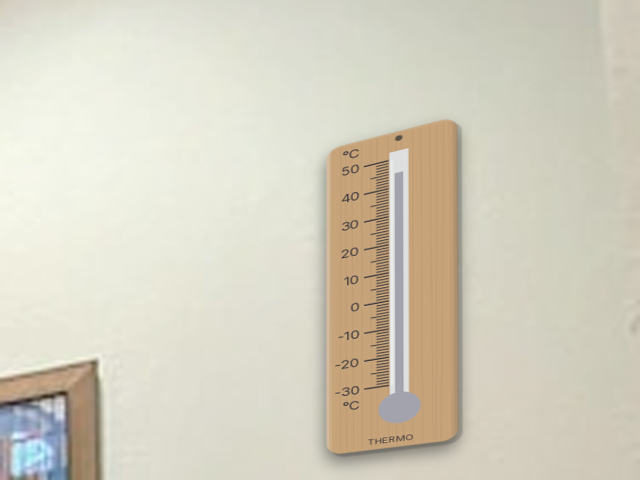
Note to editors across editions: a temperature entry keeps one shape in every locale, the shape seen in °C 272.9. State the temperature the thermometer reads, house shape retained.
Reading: °C 45
